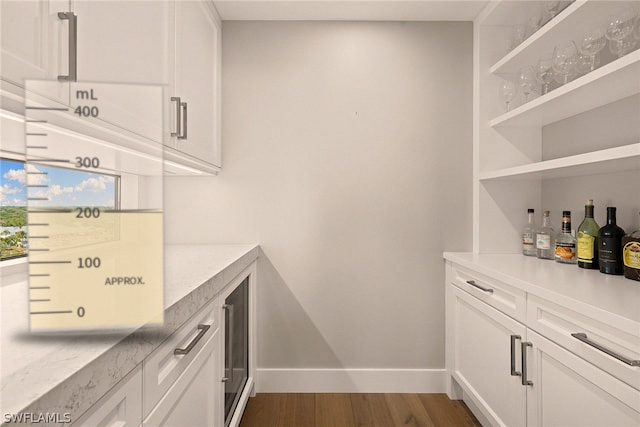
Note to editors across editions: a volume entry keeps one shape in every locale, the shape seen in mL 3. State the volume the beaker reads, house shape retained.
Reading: mL 200
